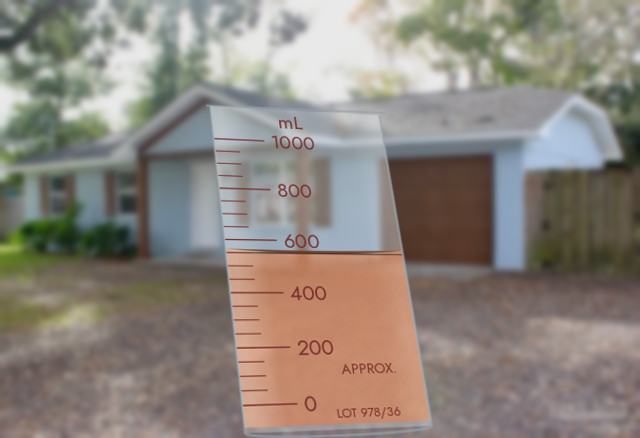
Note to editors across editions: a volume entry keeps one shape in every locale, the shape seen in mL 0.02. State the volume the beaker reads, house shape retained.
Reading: mL 550
